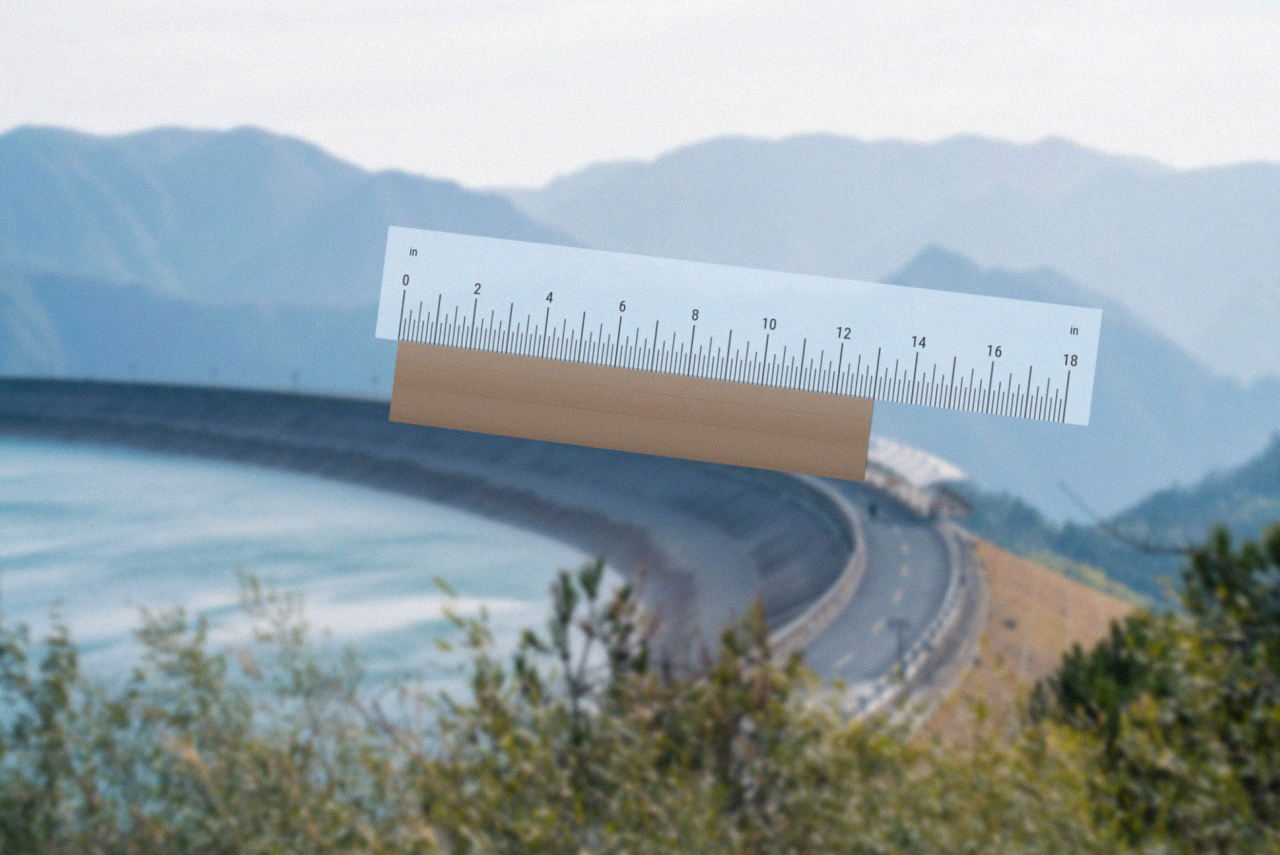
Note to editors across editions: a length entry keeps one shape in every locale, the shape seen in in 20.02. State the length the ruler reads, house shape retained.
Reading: in 13
